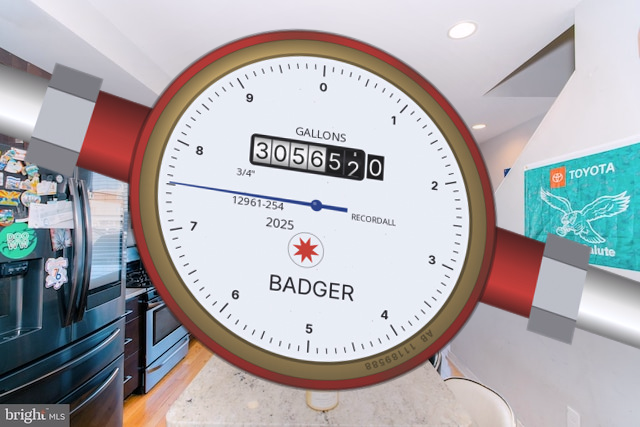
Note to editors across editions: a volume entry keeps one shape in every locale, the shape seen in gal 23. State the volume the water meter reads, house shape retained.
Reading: gal 3056517.5
